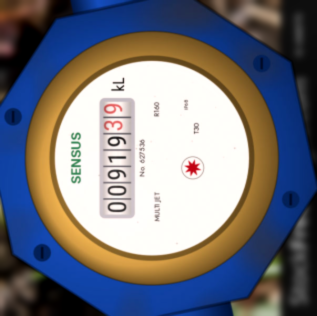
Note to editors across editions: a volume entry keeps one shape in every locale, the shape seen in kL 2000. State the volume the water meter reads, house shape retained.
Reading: kL 919.39
